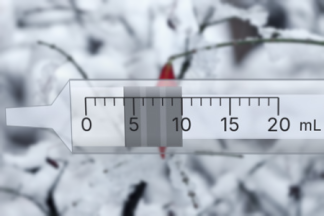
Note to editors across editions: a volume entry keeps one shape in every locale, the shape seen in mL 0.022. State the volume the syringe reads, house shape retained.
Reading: mL 4
